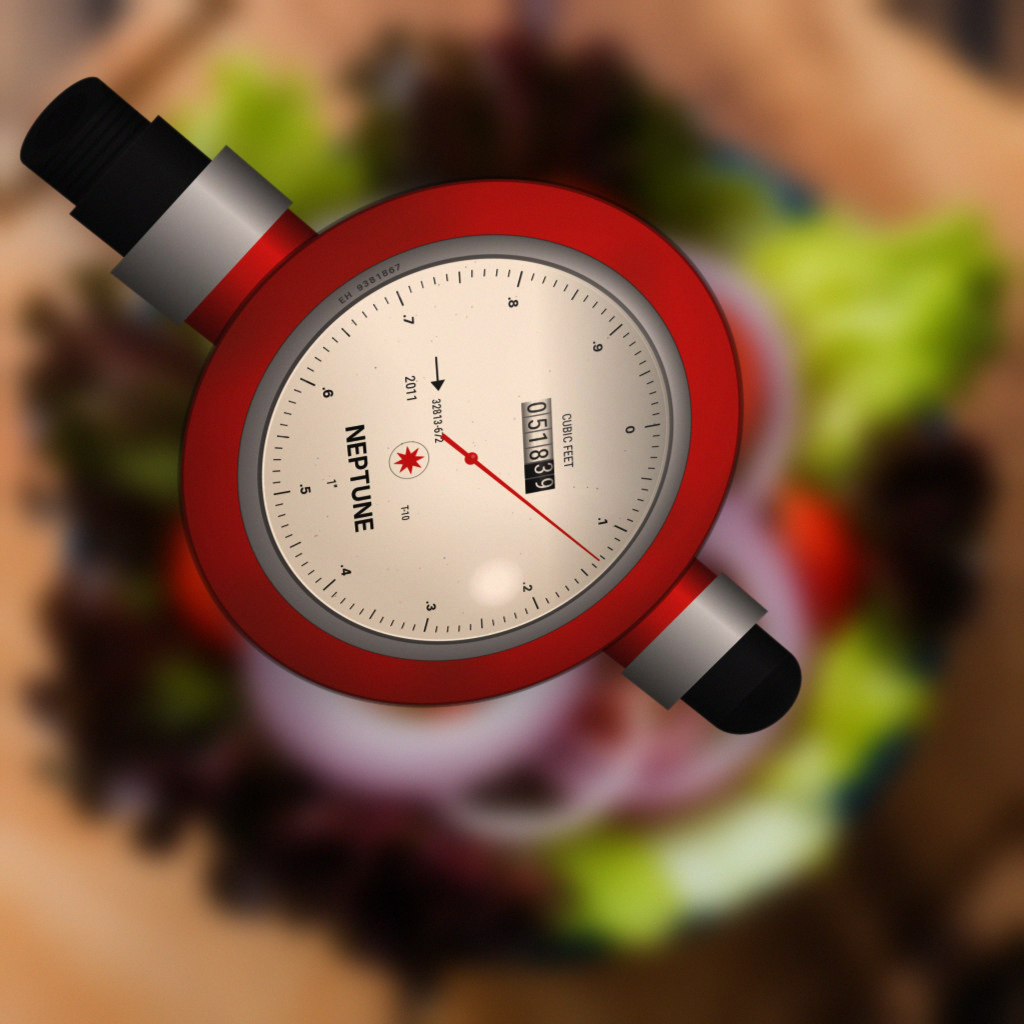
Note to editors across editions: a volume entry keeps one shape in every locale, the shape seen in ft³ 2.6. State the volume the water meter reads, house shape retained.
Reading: ft³ 51839.13
